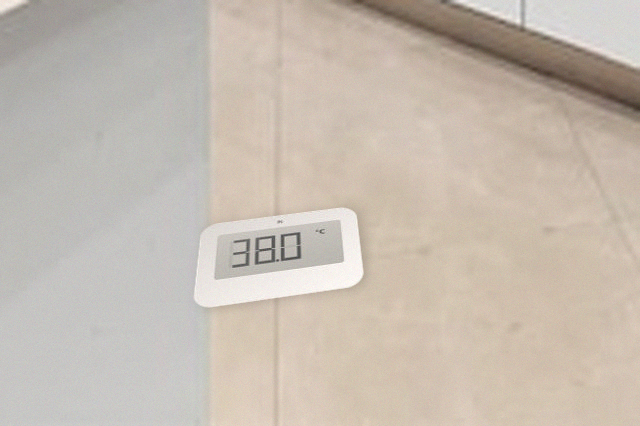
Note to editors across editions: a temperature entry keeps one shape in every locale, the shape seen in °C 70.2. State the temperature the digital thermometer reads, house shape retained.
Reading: °C 38.0
